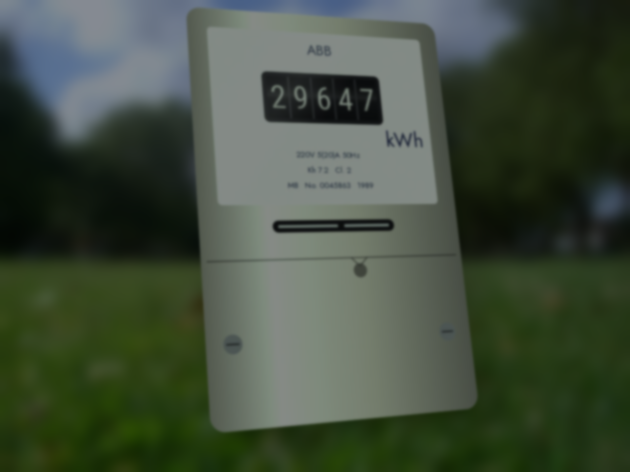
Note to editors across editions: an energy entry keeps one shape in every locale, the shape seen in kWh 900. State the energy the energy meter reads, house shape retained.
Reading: kWh 29647
